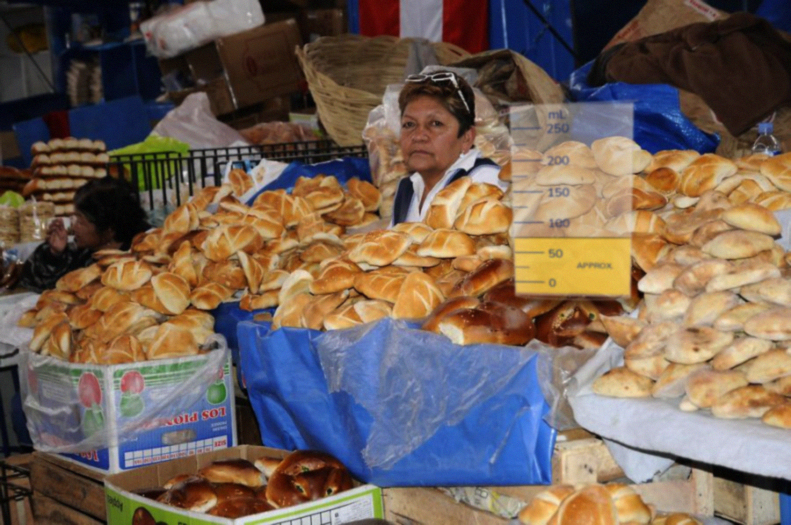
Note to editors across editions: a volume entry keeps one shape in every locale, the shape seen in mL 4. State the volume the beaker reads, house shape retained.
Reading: mL 75
